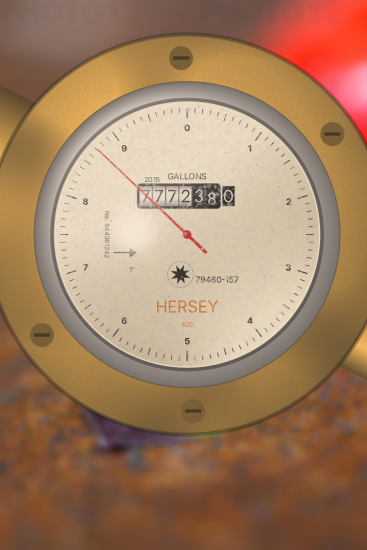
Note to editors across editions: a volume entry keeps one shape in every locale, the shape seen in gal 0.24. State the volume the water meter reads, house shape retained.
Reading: gal 7772378.7
